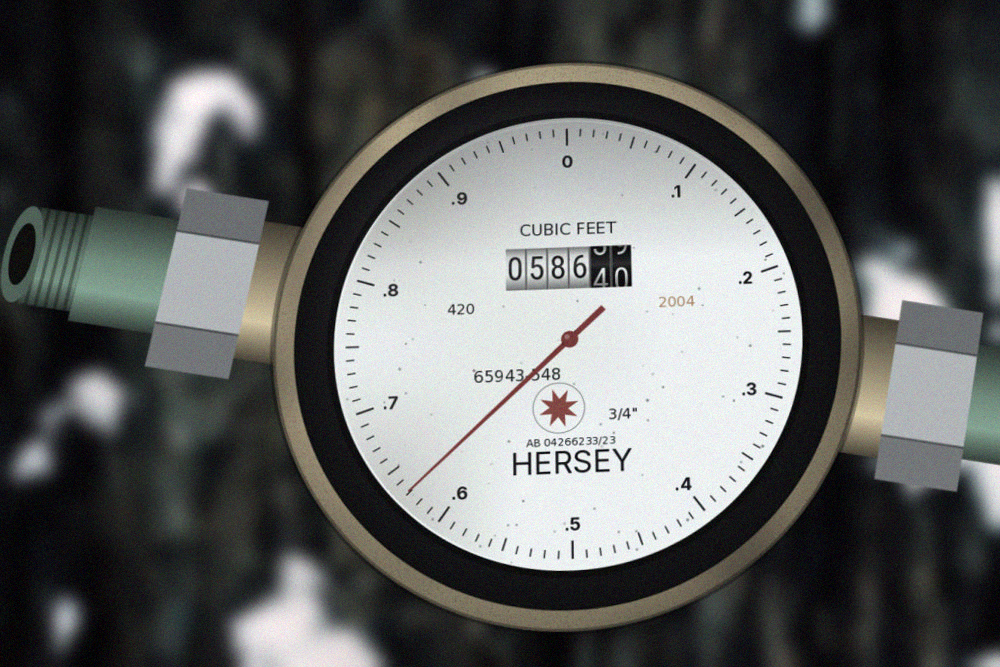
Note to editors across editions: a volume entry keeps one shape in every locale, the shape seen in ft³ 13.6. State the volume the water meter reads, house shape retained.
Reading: ft³ 58639.63
